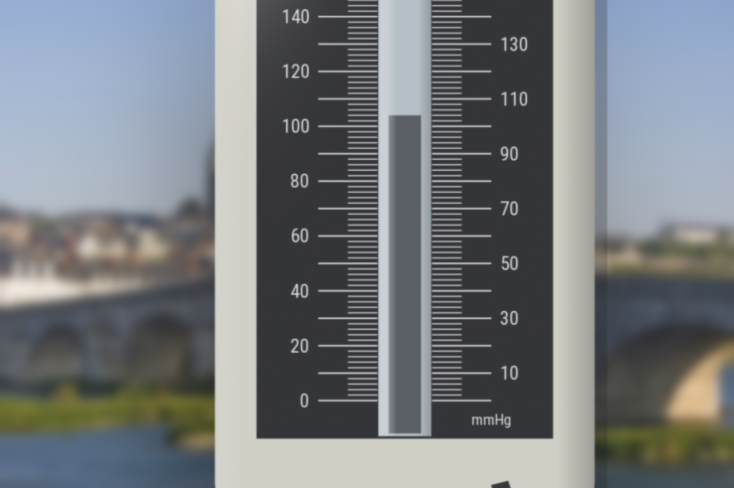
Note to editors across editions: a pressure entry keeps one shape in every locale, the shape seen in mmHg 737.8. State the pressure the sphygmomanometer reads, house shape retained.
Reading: mmHg 104
